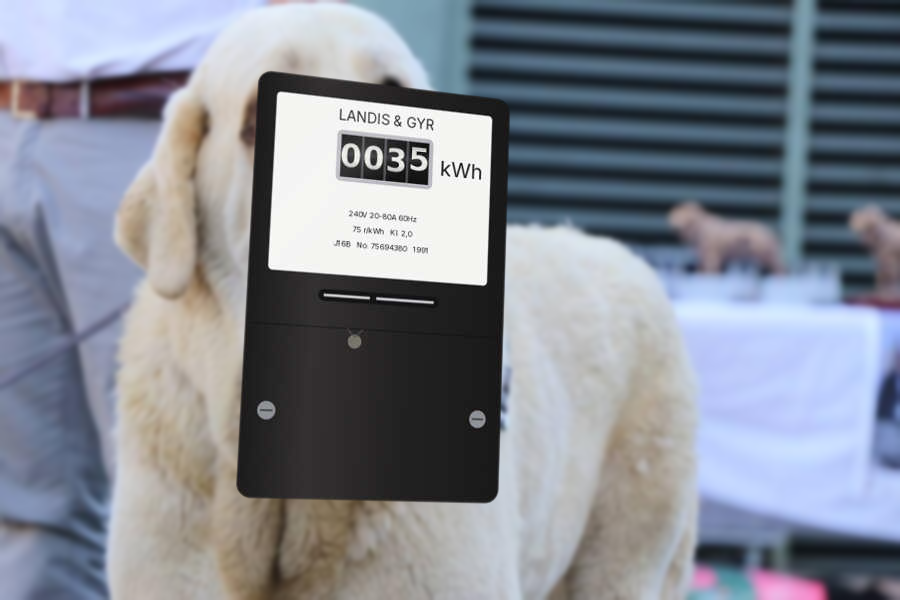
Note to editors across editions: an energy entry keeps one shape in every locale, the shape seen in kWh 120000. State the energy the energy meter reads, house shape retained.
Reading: kWh 35
